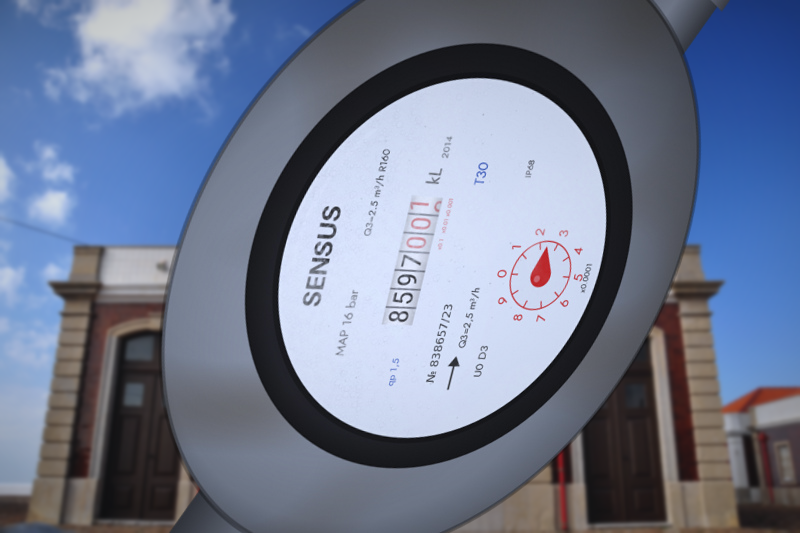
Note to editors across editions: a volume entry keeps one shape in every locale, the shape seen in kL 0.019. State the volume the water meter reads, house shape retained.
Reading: kL 8597.0012
